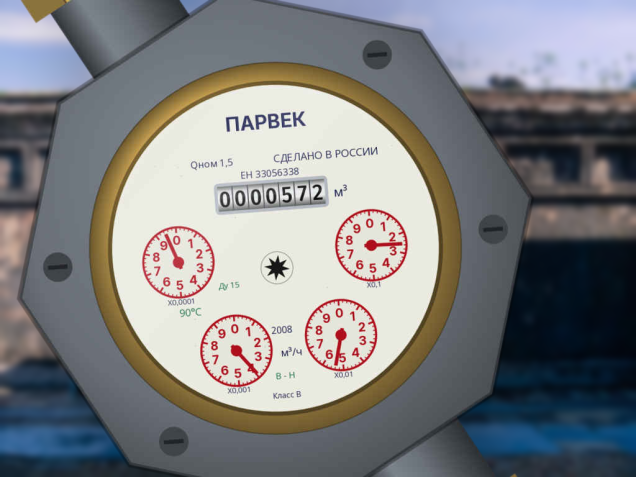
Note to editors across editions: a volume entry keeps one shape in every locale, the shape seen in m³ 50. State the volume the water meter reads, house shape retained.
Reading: m³ 572.2539
